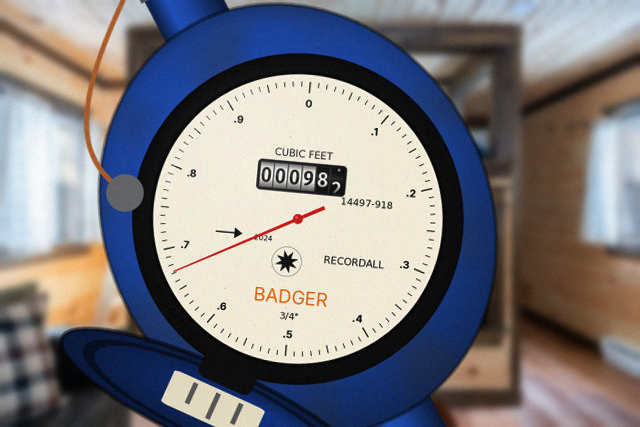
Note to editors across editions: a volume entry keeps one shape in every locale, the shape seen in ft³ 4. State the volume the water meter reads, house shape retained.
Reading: ft³ 981.67
